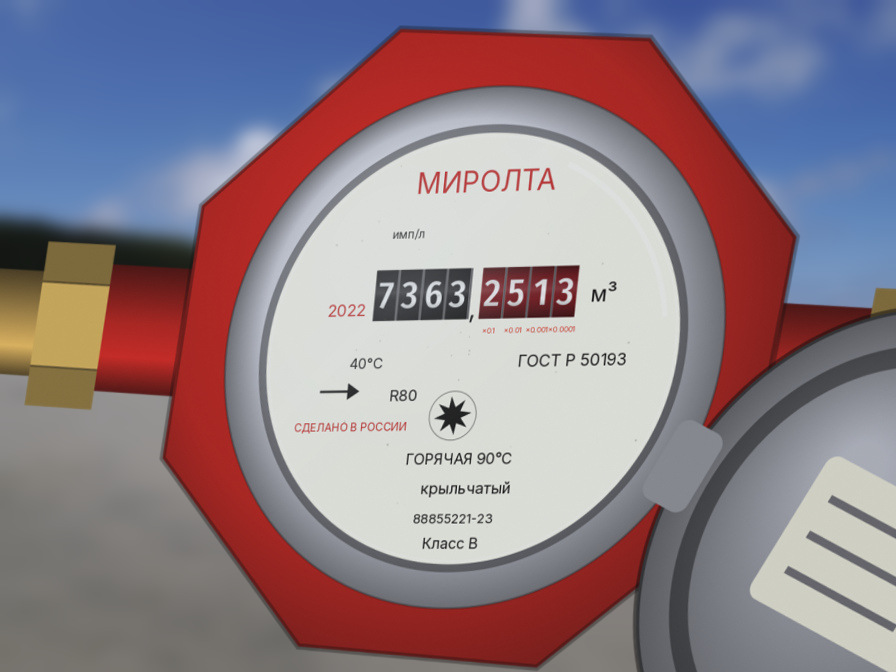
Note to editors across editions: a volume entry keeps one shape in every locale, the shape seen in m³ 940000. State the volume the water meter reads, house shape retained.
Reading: m³ 7363.2513
